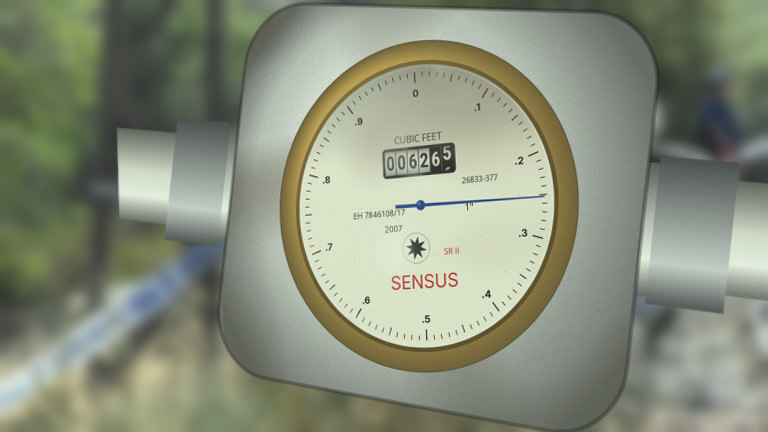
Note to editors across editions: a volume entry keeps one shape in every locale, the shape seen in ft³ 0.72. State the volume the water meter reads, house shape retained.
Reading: ft³ 6265.25
